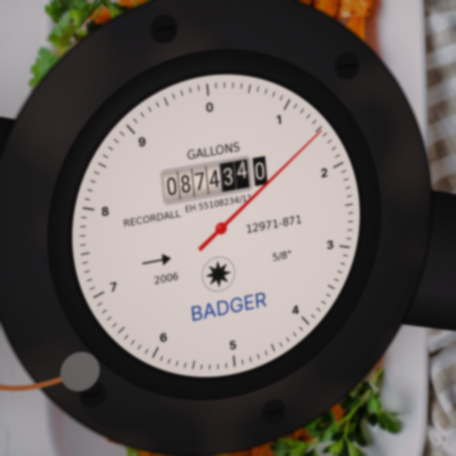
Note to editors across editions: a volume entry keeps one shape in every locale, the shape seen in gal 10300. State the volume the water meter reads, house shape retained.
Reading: gal 874341.5
